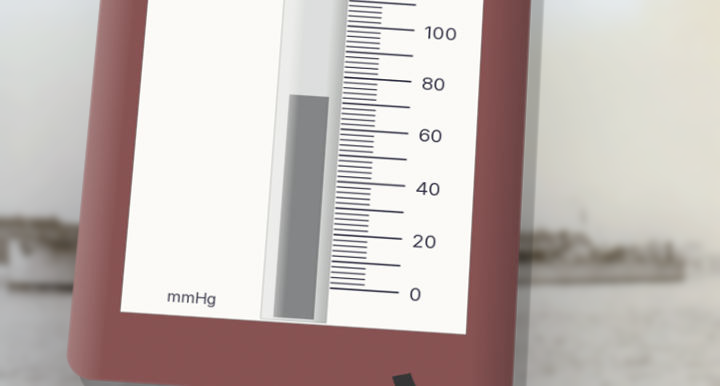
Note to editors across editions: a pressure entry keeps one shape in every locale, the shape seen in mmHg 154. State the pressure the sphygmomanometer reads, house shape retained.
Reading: mmHg 72
